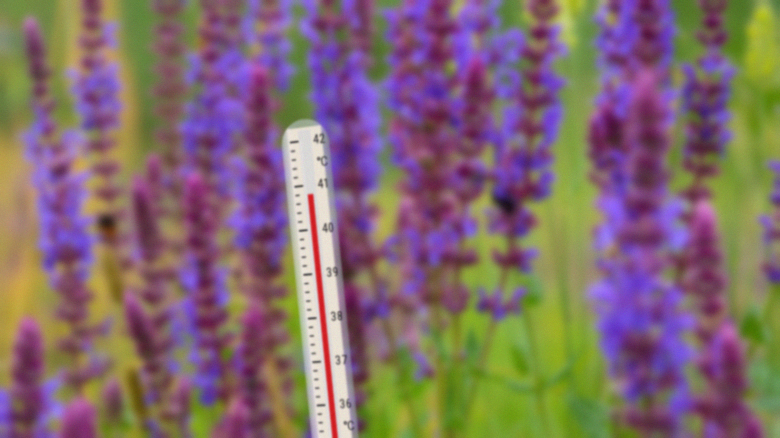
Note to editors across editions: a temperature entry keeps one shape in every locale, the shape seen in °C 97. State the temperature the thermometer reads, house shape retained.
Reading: °C 40.8
